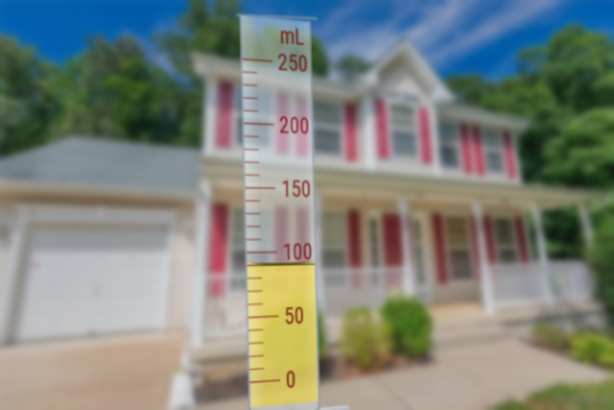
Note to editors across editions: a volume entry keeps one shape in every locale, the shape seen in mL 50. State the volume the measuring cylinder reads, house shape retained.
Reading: mL 90
